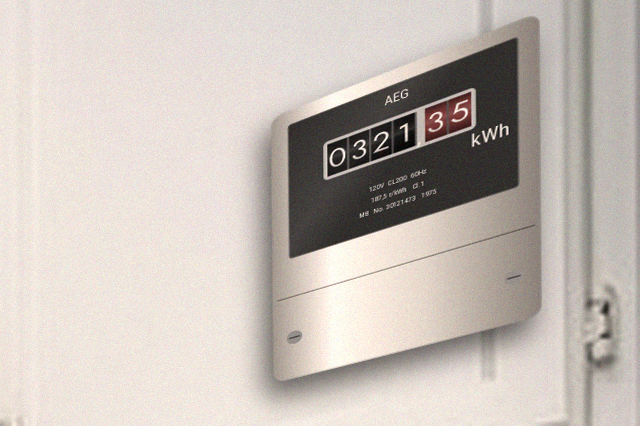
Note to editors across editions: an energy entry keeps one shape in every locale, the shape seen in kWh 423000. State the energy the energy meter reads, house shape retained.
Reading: kWh 321.35
